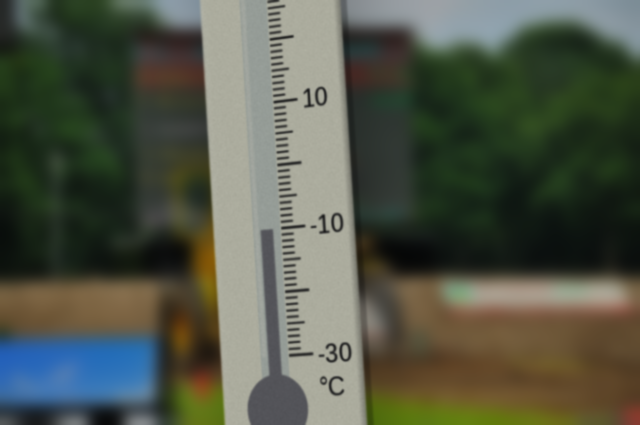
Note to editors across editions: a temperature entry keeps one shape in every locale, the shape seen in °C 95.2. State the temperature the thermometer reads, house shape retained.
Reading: °C -10
